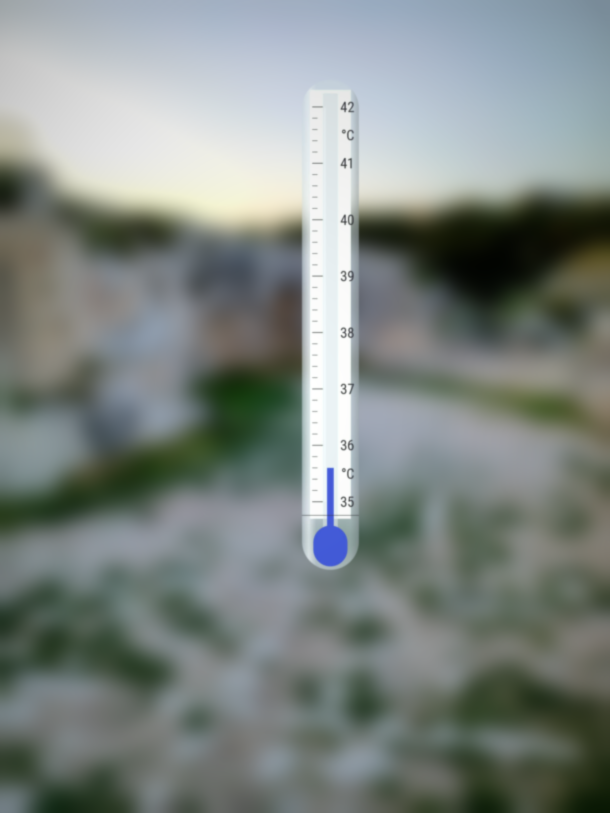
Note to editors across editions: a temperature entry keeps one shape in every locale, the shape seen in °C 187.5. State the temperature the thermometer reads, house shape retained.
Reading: °C 35.6
